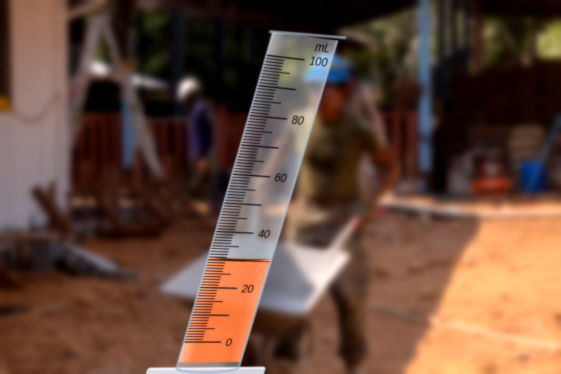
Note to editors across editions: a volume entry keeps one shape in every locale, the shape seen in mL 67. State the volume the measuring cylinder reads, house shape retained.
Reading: mL 30
